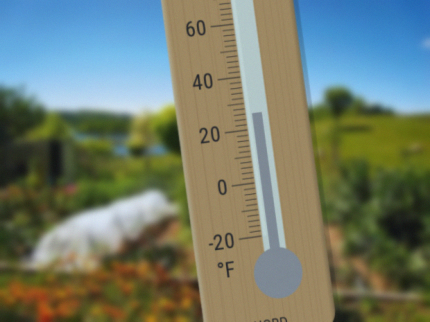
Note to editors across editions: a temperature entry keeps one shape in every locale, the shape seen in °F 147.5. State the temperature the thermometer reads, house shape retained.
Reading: °F 26
